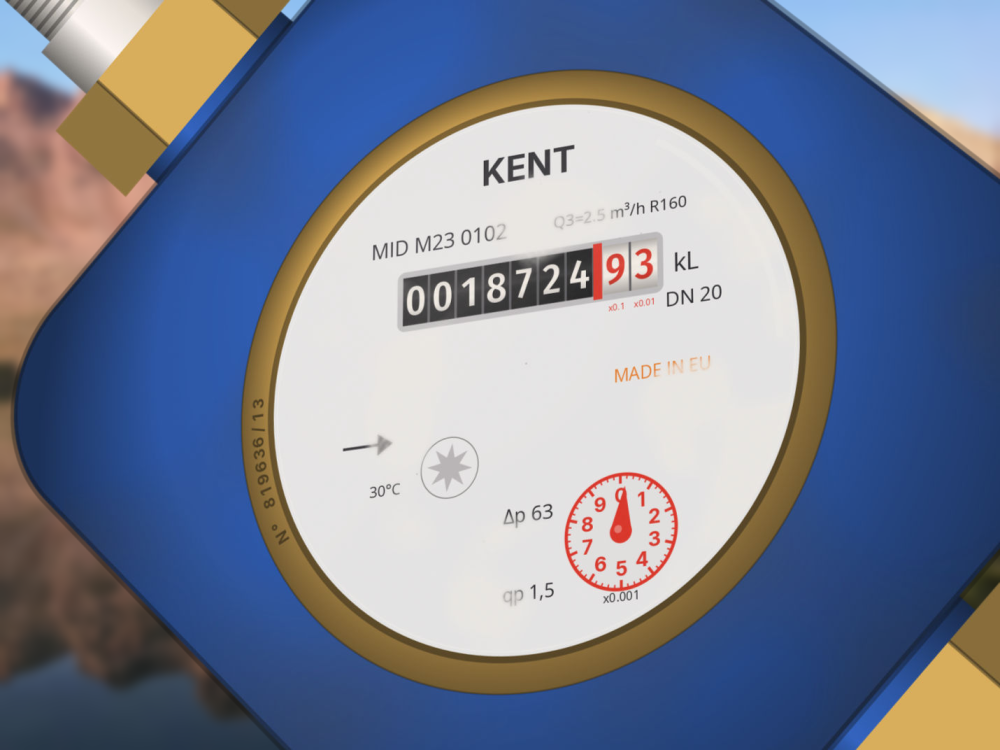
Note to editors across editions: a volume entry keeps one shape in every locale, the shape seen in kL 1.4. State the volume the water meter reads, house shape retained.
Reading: kL 18724.930
